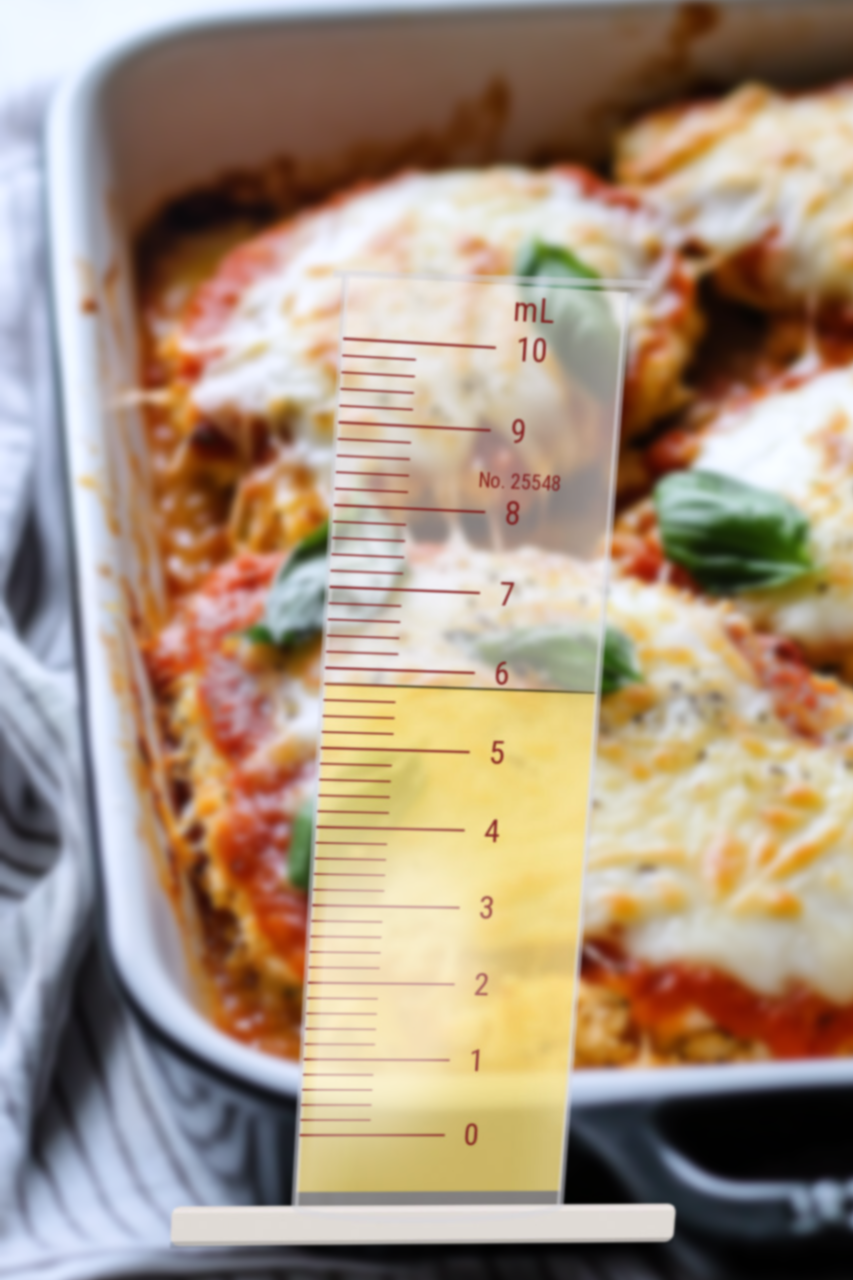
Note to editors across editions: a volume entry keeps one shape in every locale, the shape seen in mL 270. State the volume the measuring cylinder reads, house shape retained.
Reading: mL 5.8
